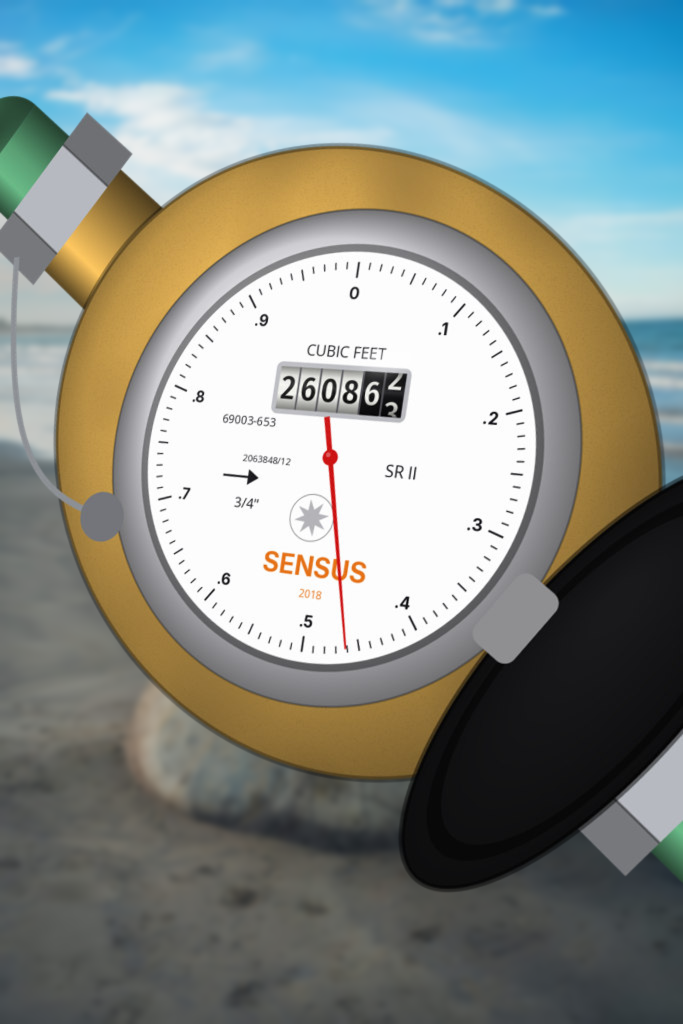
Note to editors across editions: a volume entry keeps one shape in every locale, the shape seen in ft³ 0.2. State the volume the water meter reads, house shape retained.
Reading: ft³ 260862.46
